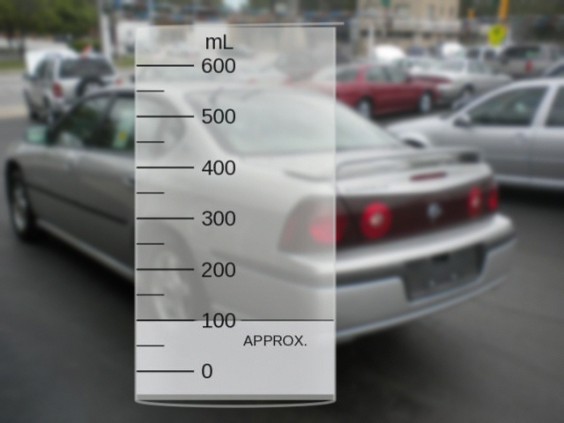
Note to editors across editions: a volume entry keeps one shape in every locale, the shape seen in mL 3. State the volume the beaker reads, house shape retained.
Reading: mL 100
